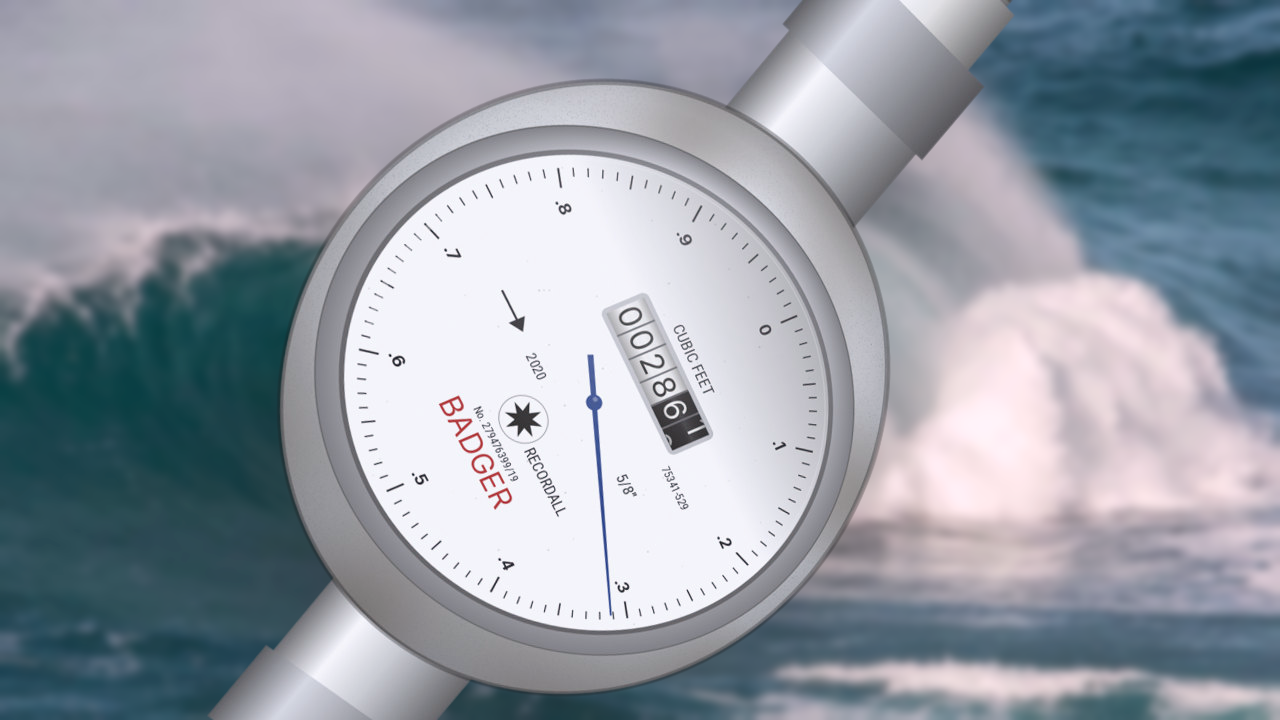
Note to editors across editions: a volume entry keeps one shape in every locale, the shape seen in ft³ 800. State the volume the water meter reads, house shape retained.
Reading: ft³ 2861.31
